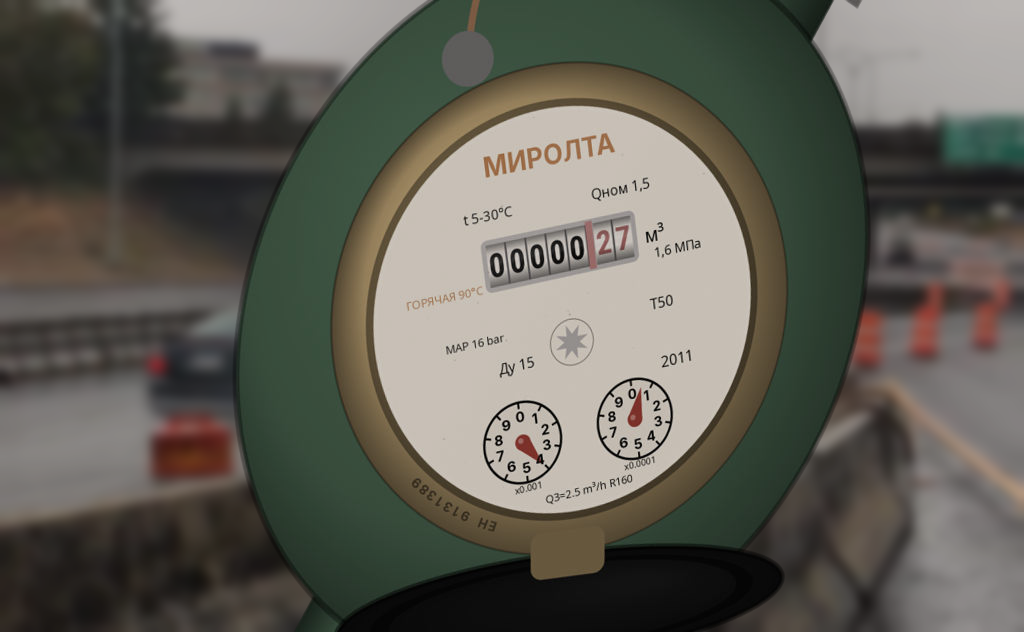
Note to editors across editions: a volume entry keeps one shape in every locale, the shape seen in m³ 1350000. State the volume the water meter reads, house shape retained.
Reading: m³ 0.2740
